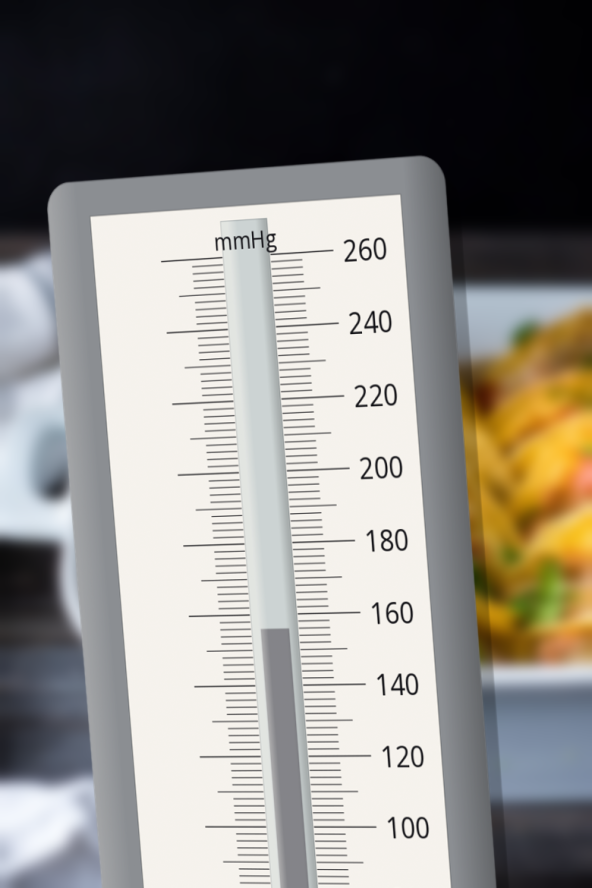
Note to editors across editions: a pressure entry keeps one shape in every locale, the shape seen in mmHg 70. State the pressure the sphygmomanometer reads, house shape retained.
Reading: mmHg 156
